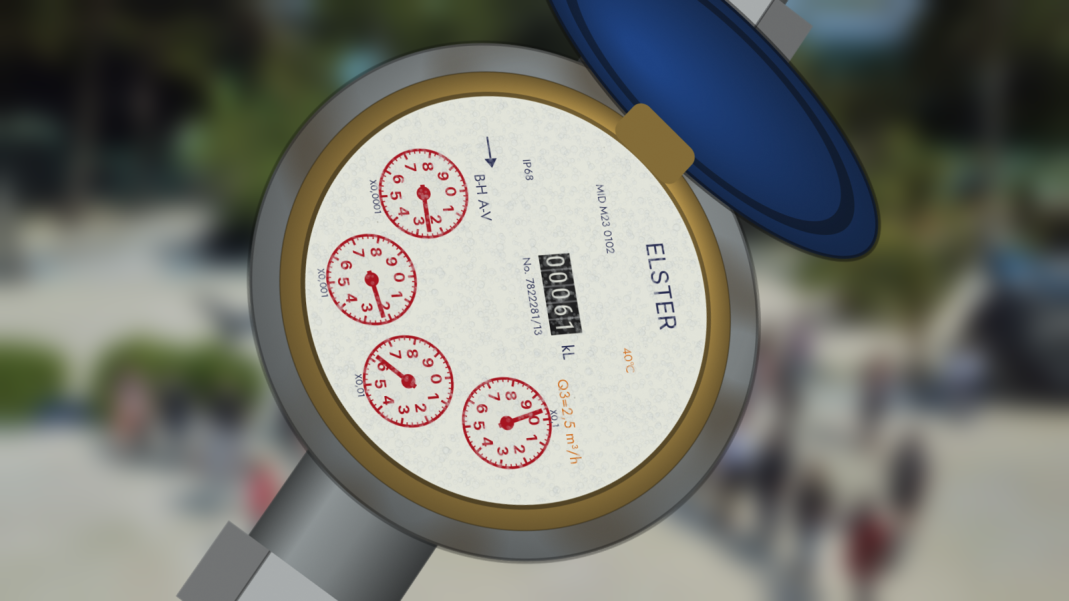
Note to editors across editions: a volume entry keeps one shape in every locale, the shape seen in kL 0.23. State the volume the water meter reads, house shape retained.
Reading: kL 60.9622
